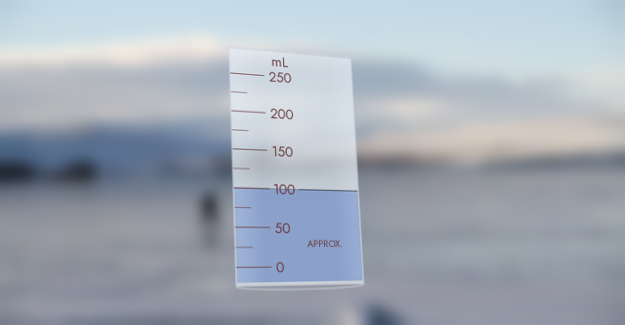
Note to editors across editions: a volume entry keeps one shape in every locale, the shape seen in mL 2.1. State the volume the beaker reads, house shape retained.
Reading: mL 100
